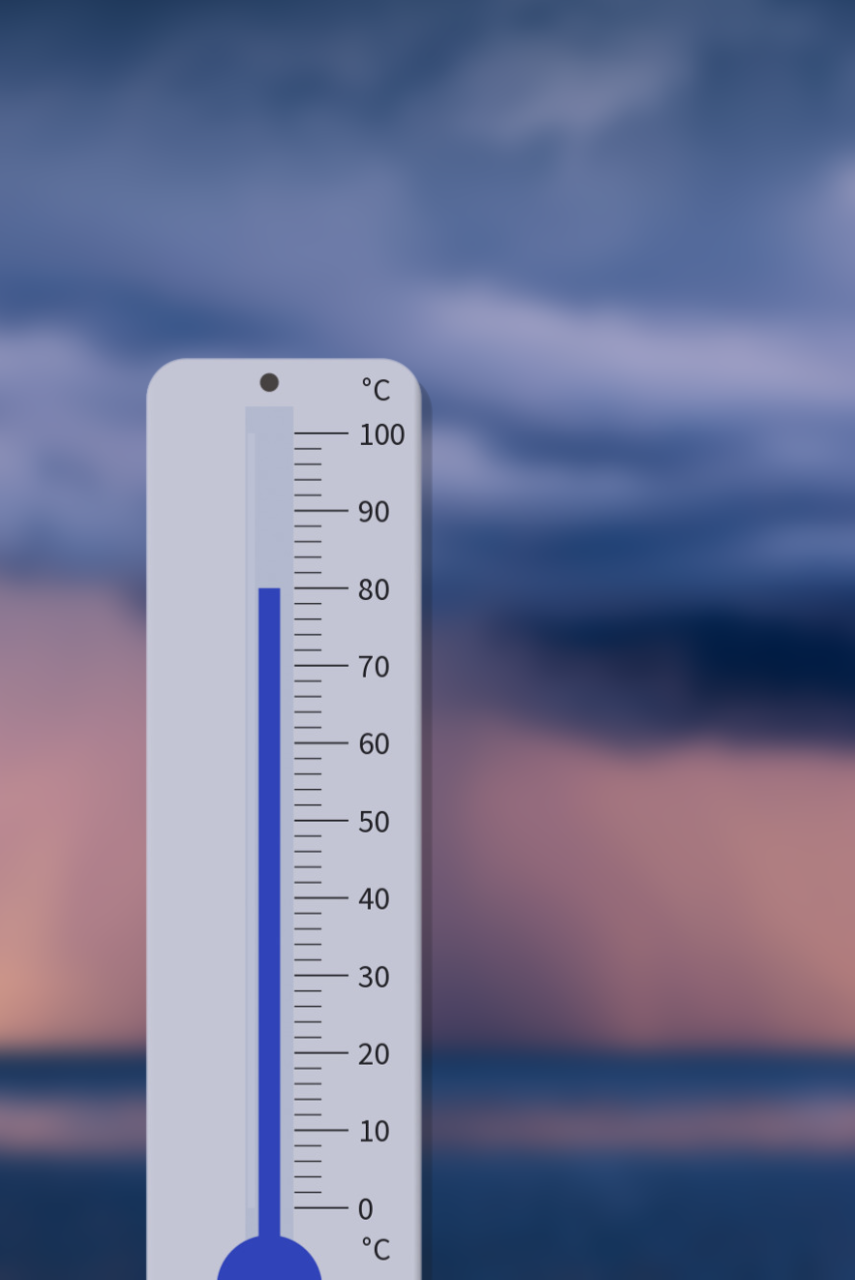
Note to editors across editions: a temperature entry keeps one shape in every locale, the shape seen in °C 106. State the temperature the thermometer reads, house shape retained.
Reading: °C 80
